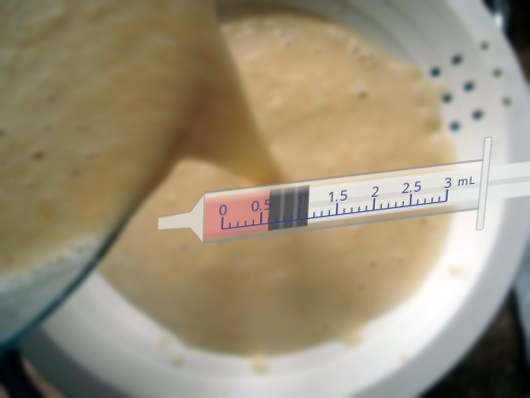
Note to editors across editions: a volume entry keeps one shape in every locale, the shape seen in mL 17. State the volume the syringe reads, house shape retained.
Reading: mL 0.6
